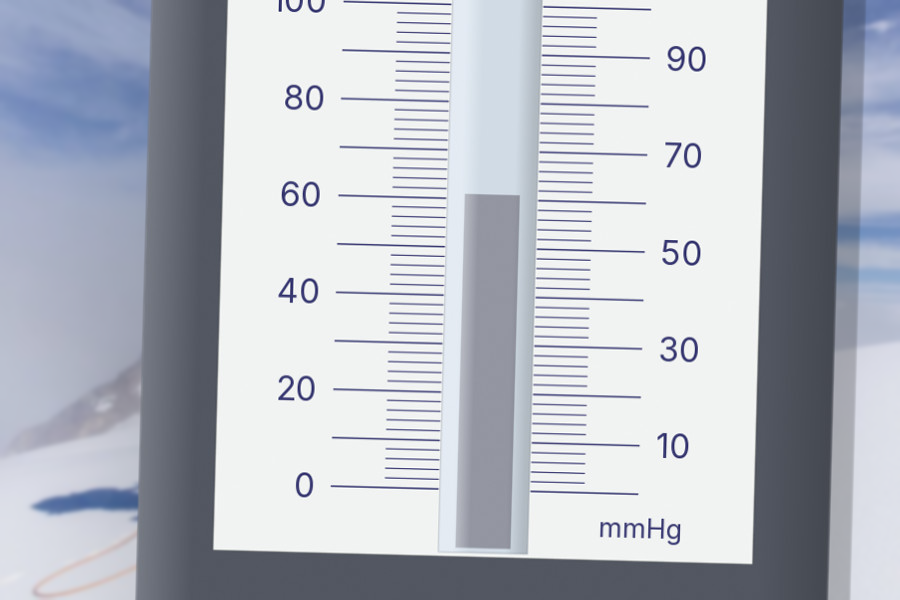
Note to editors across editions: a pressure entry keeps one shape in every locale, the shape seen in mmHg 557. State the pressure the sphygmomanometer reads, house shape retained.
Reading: mmHg 61
